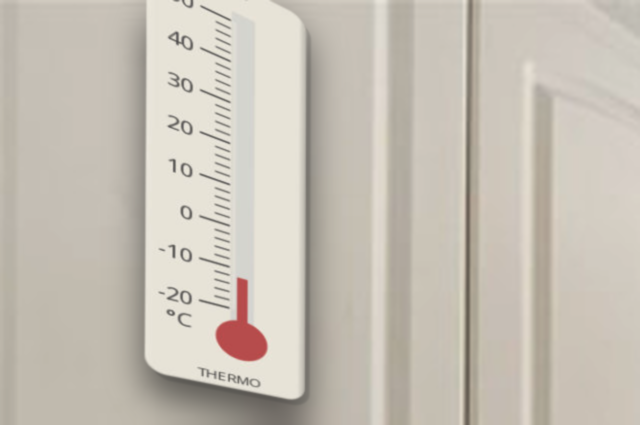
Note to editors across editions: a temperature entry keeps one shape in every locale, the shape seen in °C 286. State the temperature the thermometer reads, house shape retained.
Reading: °C -12
